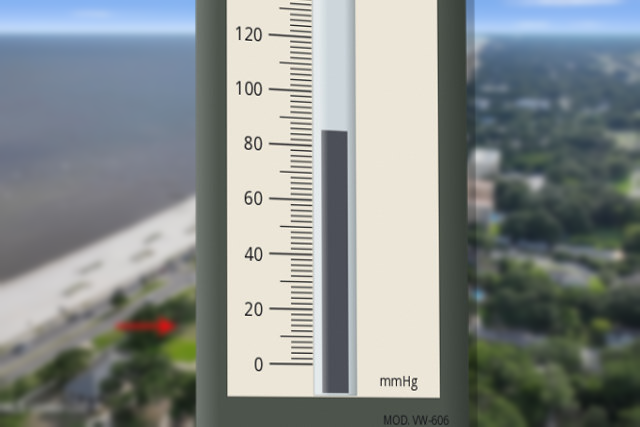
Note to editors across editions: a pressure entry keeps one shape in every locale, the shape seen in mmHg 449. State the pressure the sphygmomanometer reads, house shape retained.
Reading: mmHg 86
